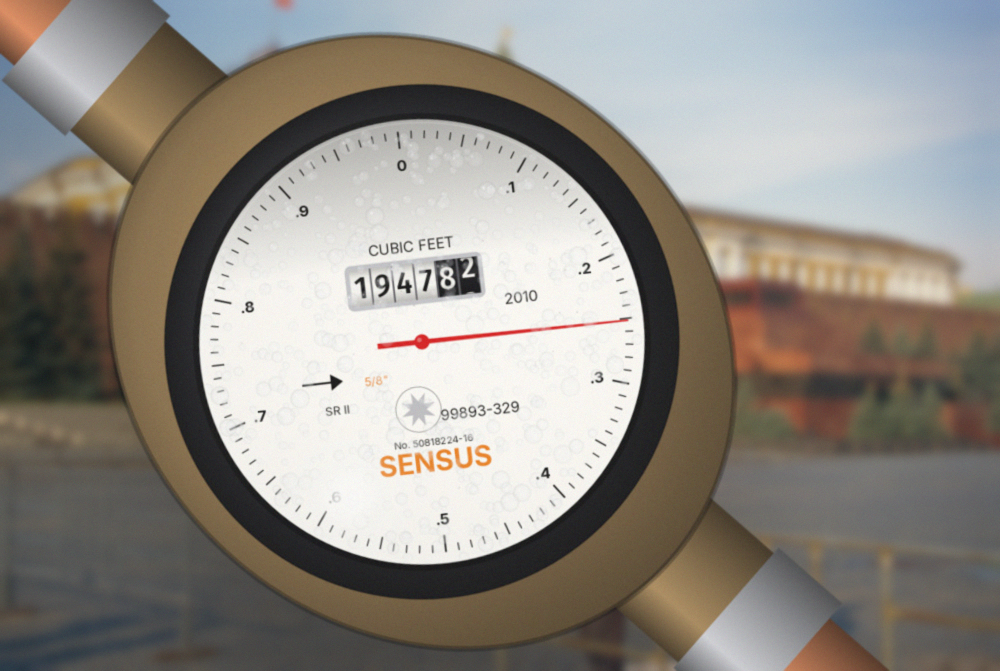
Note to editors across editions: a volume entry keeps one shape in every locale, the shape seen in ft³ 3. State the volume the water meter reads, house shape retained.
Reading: ft³ 194782.25
